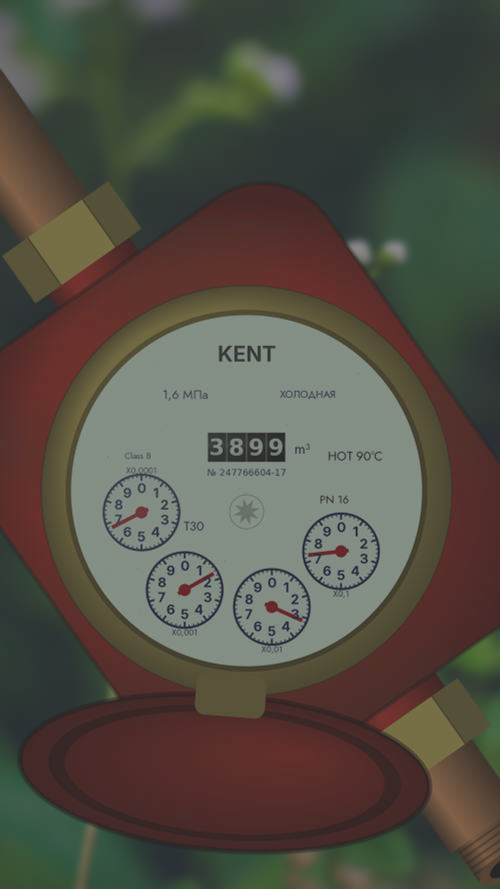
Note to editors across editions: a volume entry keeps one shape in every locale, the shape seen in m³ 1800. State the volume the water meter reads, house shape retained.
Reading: m³ 3899.7316
